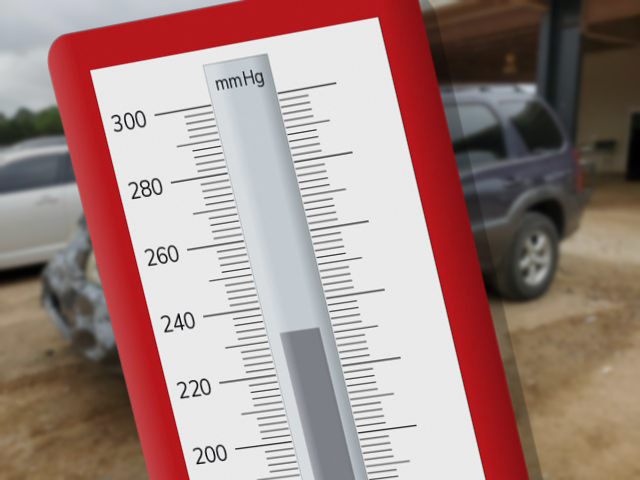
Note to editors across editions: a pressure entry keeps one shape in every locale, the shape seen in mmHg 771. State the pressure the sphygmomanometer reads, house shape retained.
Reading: mmHg 232
